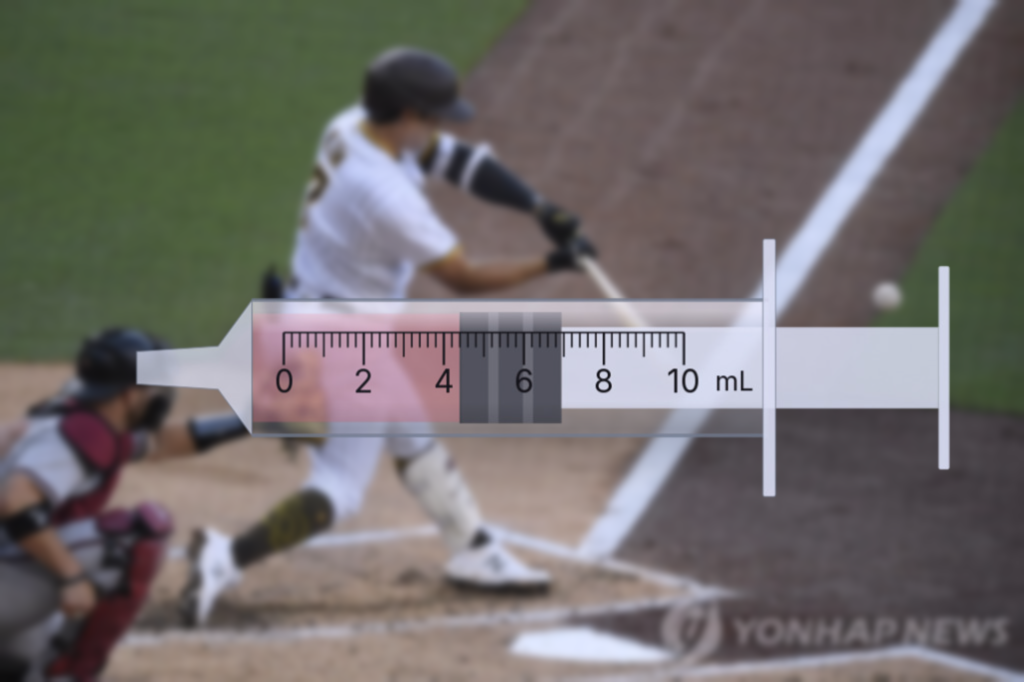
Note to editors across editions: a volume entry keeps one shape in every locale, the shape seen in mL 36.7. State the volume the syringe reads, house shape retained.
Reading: mL 4.4
